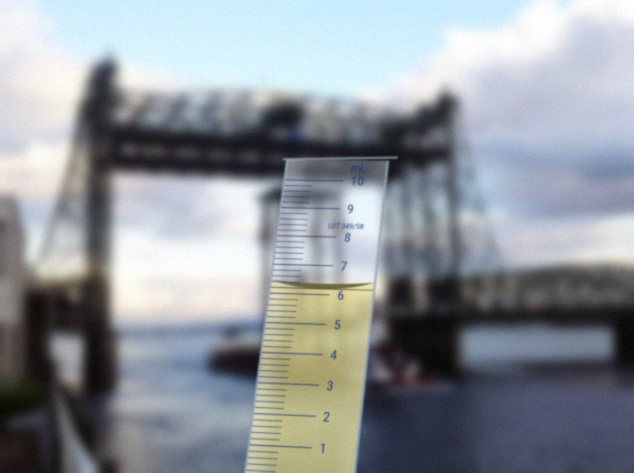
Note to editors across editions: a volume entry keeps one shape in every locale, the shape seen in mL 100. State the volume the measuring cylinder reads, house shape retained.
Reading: mL 6.2
